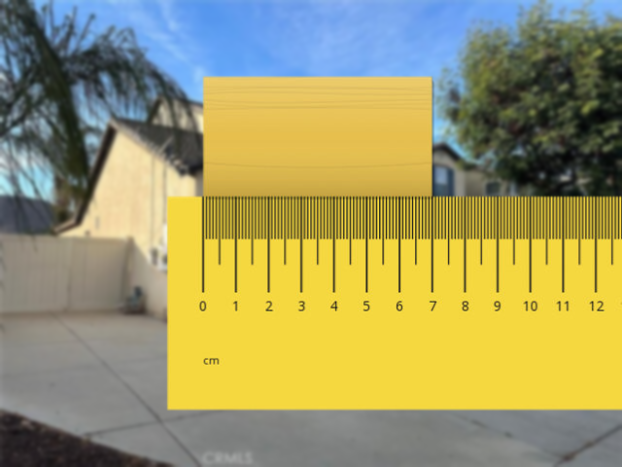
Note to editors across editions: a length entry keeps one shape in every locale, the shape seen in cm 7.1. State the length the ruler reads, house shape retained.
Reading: cm 7
